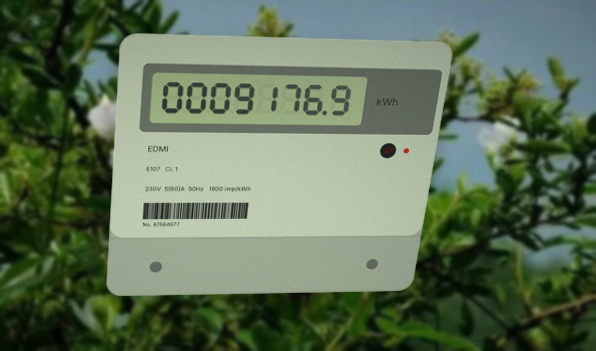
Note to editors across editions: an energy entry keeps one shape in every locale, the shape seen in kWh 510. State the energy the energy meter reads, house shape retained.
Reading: kWh 9176.9
